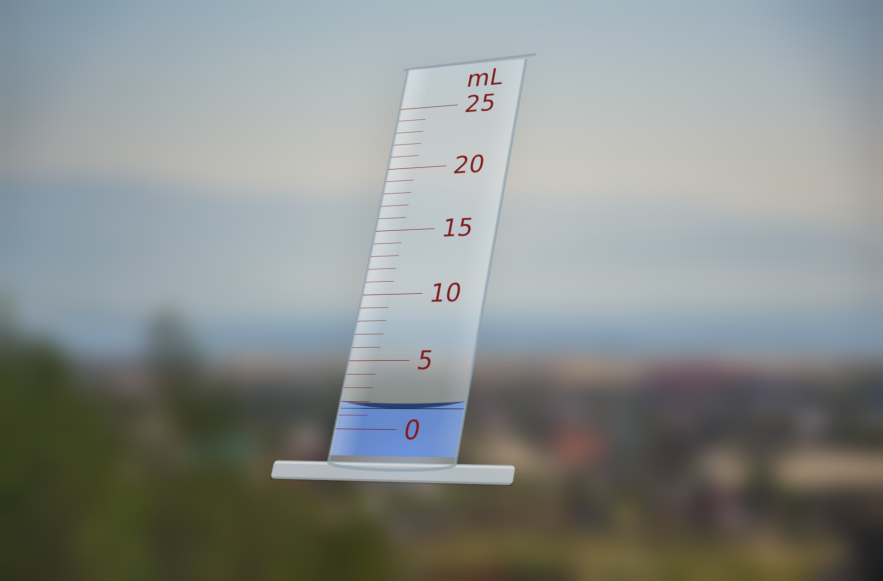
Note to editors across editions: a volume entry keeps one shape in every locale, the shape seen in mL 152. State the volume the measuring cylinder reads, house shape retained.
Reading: mL 1.5
